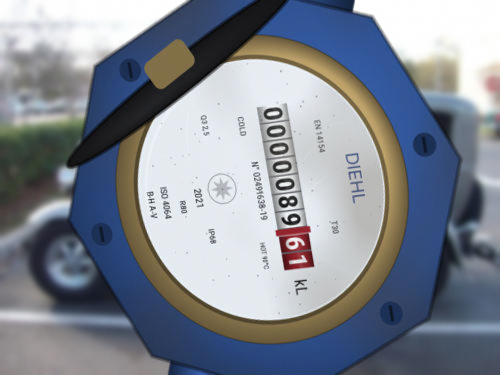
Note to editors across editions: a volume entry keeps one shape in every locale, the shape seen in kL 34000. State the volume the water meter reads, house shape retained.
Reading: kL 89.61
